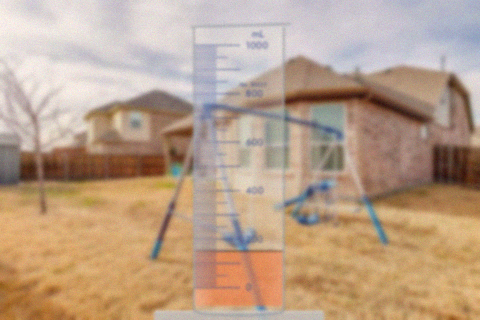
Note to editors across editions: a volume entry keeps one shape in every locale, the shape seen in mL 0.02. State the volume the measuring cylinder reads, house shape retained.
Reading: mL 150
